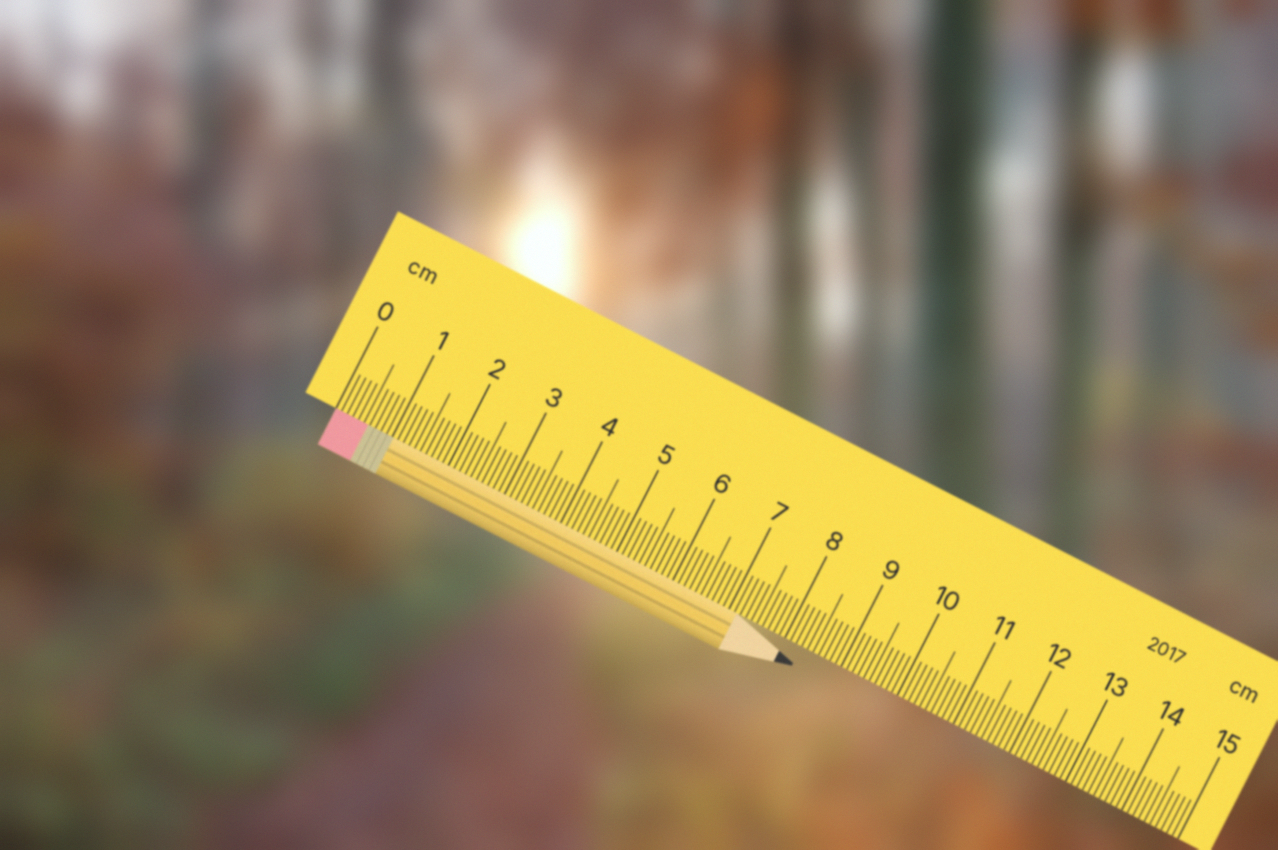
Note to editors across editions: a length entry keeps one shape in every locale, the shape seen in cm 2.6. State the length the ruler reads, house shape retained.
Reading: cm 8.3
